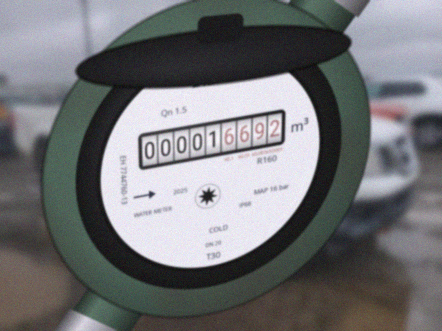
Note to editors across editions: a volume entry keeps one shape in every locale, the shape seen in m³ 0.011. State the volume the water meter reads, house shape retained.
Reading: m³ 1.6692
